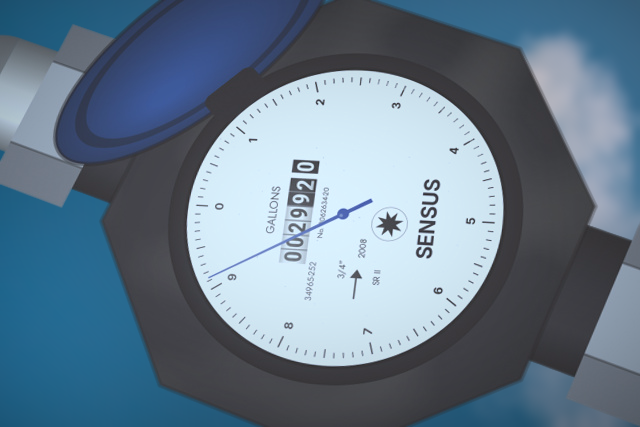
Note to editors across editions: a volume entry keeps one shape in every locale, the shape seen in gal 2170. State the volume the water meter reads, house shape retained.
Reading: gal 29919.1
